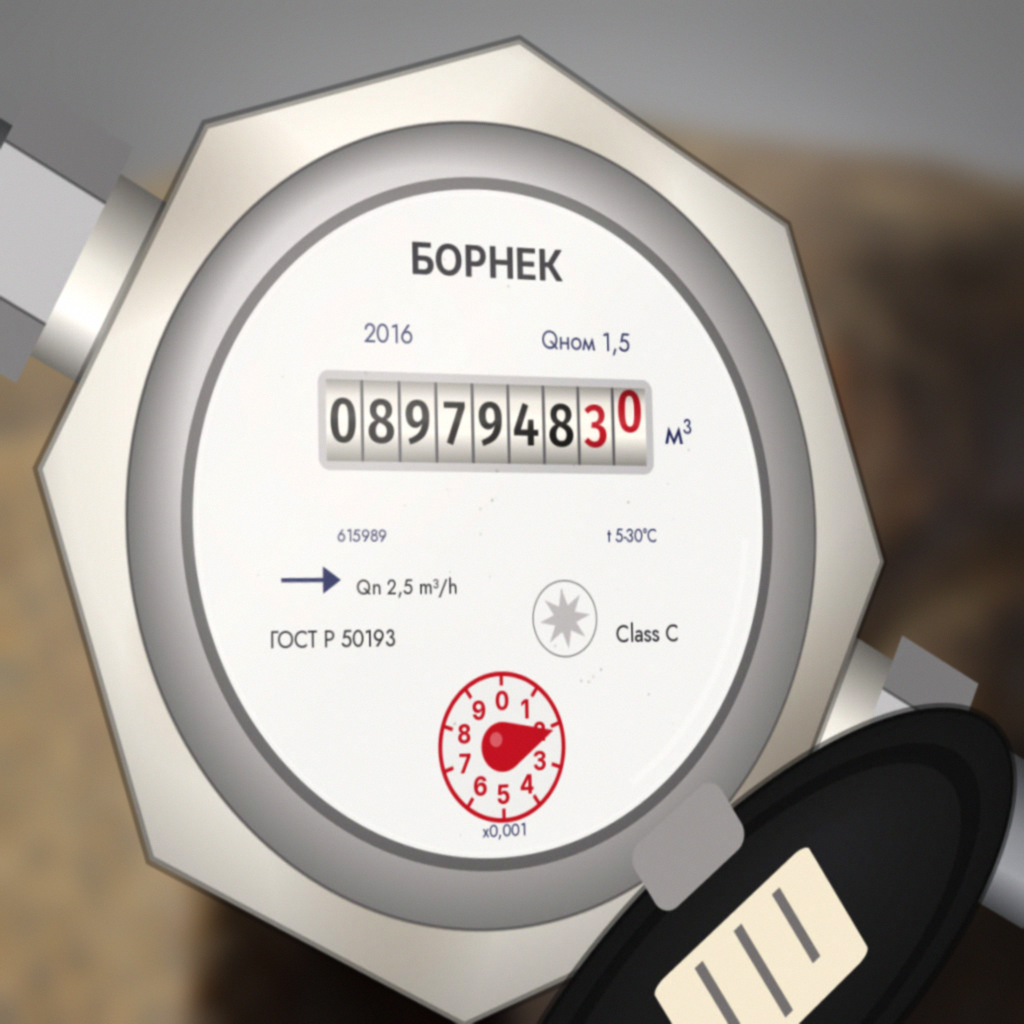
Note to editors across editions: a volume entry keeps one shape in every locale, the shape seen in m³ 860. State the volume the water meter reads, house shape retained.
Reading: m³ 897948.302
